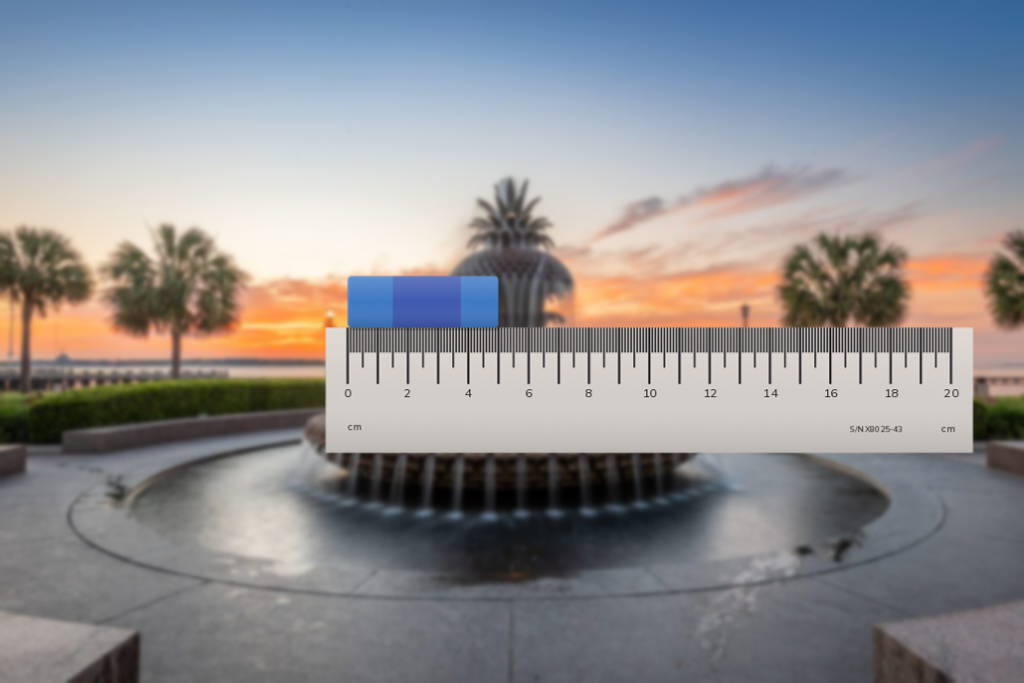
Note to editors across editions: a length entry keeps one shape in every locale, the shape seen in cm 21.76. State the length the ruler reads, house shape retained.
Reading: cm 5
